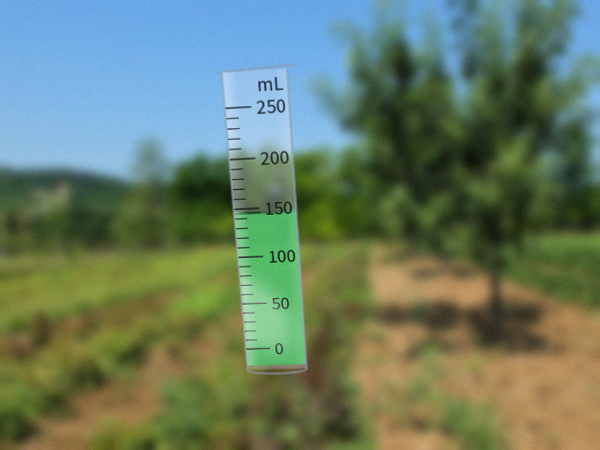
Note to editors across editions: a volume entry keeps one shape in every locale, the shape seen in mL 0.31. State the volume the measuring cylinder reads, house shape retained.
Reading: mL 145
